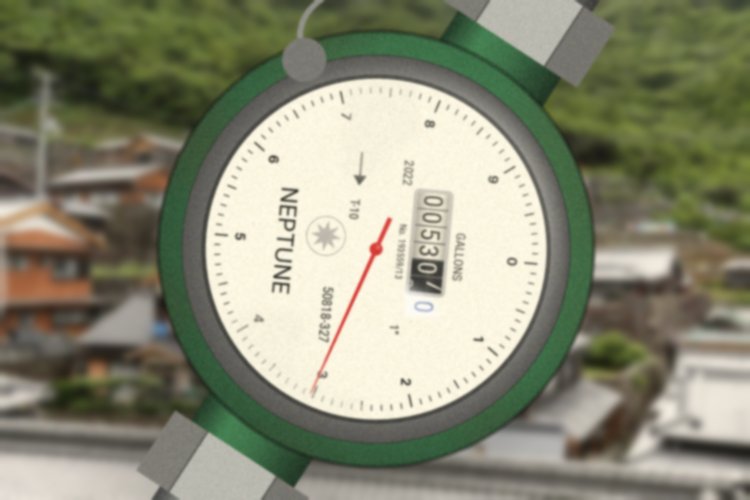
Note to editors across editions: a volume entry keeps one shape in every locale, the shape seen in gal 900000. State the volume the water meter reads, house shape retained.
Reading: gal 53073.0
